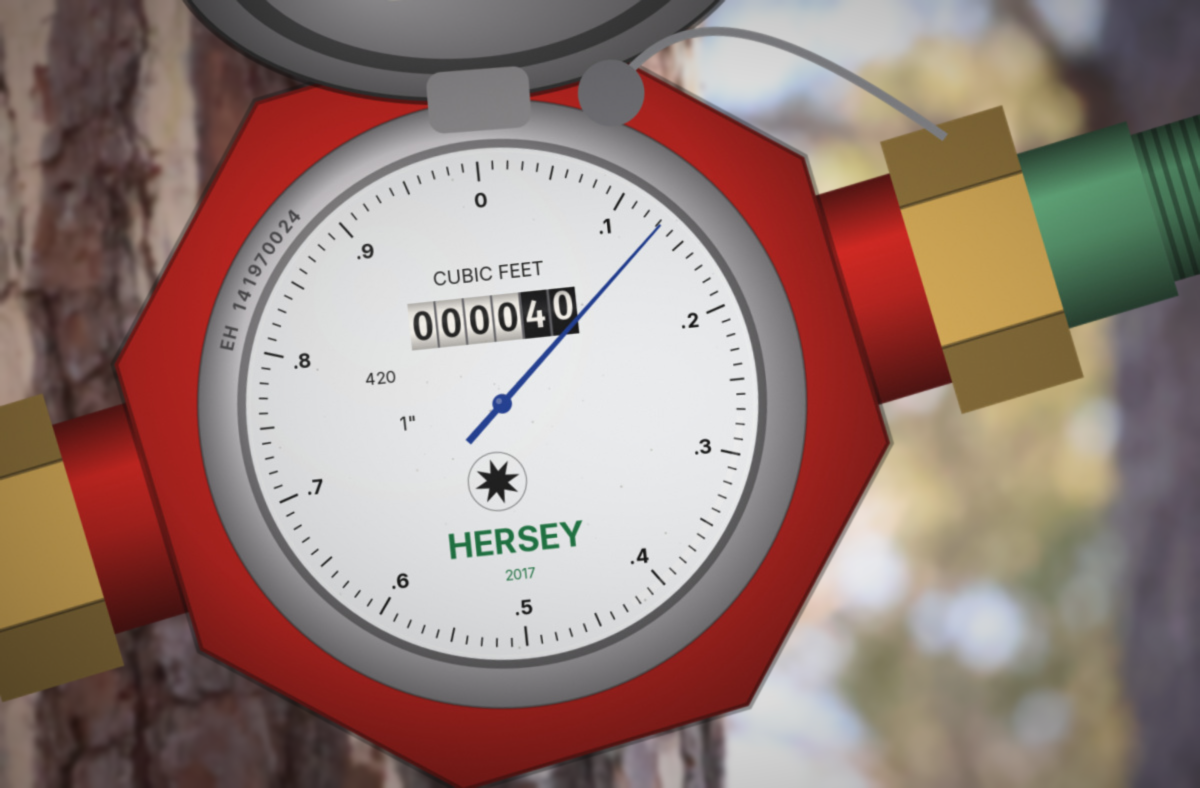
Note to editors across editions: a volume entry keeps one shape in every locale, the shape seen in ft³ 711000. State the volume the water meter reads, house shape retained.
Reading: ft³ 40.13
